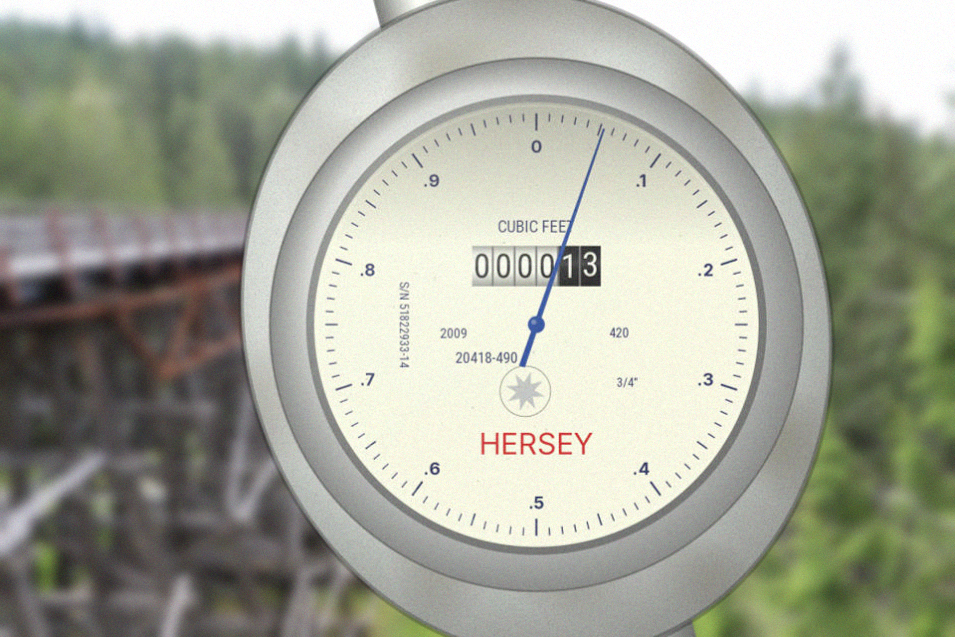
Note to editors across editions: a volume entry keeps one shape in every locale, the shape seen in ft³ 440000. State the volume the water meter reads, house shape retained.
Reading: ft³ 13.05
